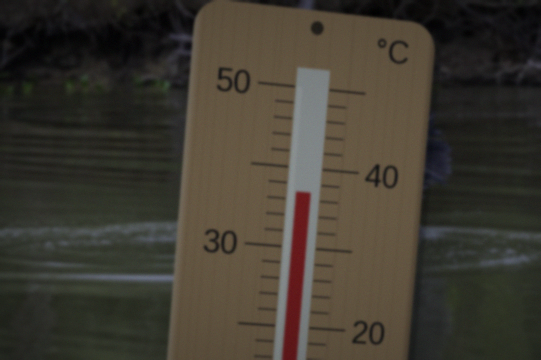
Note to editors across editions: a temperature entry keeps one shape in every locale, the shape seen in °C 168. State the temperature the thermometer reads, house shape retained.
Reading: °C 37
